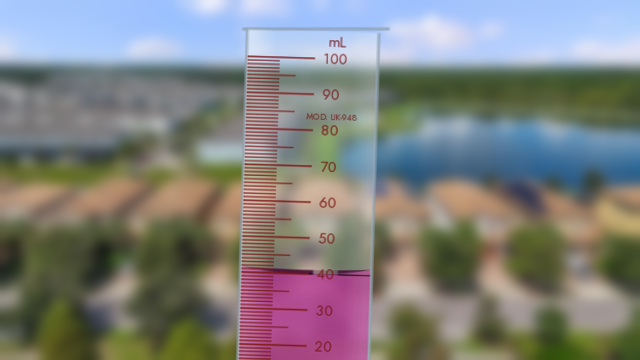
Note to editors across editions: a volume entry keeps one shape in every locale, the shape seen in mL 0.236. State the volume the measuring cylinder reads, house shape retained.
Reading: mL 40
